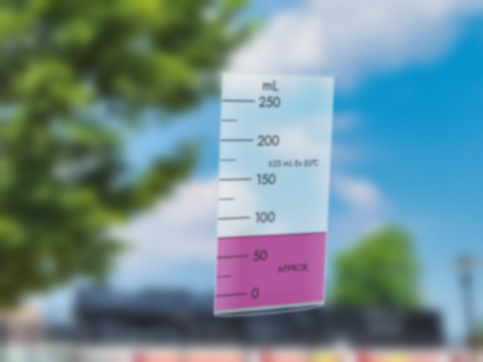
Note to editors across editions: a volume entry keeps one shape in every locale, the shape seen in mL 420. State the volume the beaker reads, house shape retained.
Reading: mL 75
